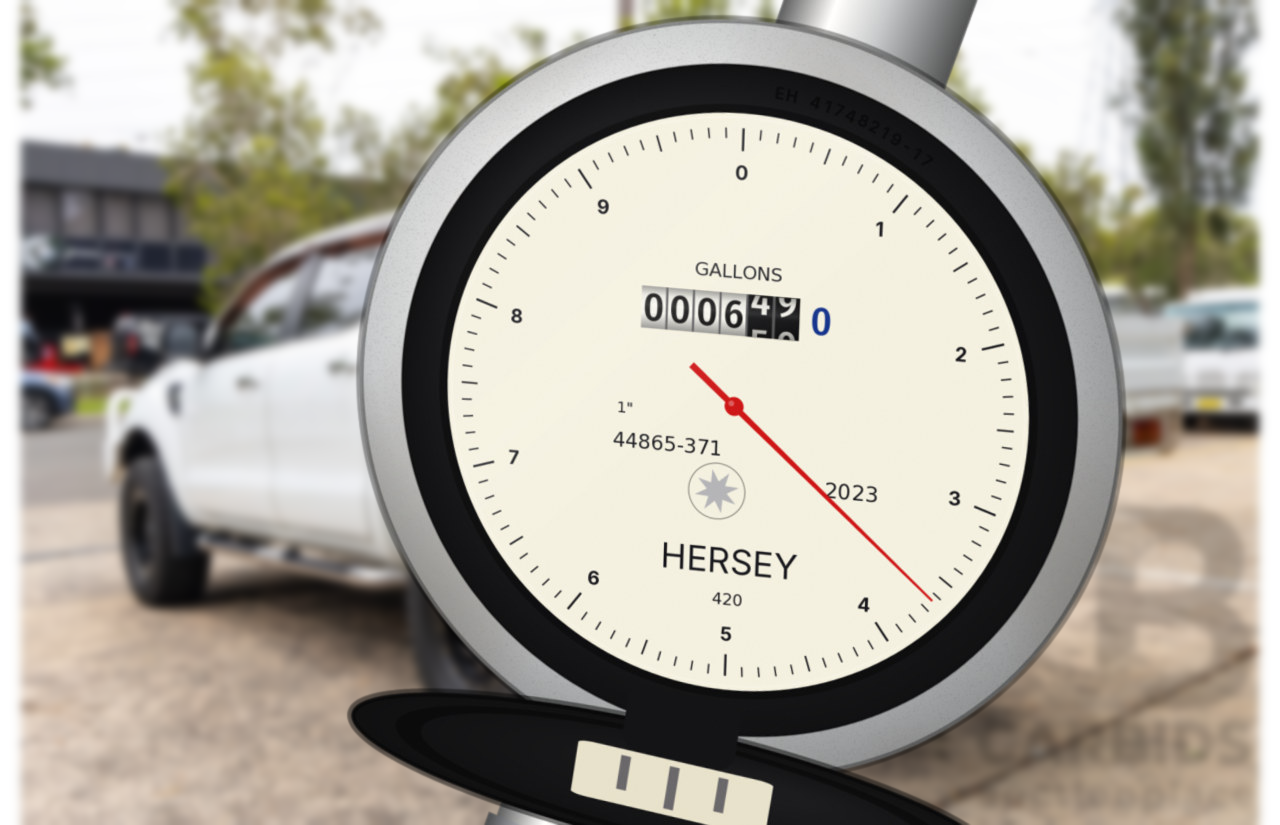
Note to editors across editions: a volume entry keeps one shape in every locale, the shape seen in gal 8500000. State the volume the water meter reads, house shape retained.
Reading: gal 6493.6
